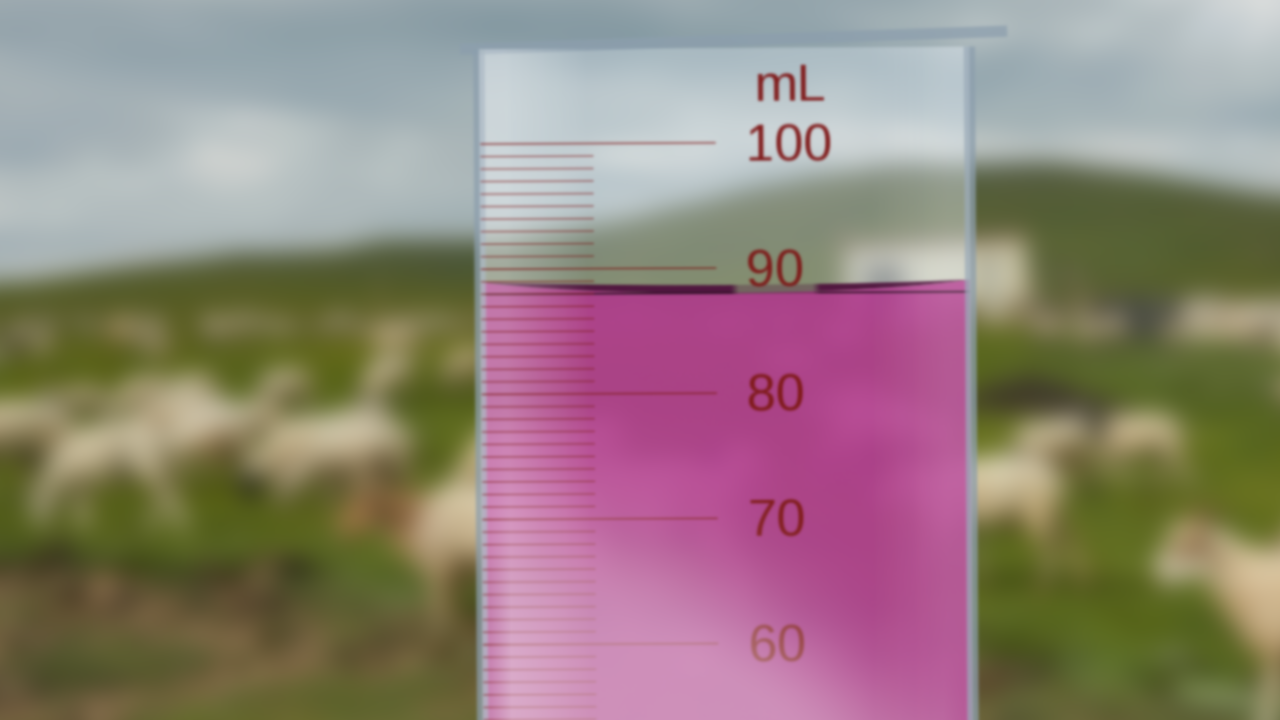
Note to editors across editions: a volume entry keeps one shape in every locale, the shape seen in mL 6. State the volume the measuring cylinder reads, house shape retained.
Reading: mL 88
